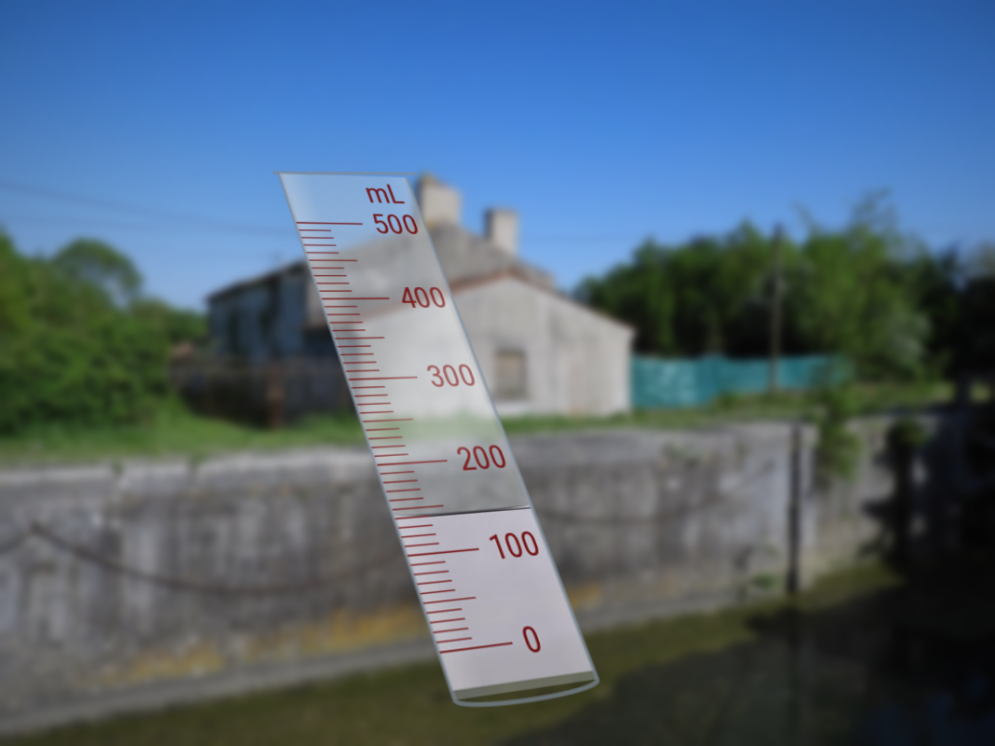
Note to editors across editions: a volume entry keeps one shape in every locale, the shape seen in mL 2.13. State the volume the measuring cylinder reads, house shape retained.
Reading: mL 140
